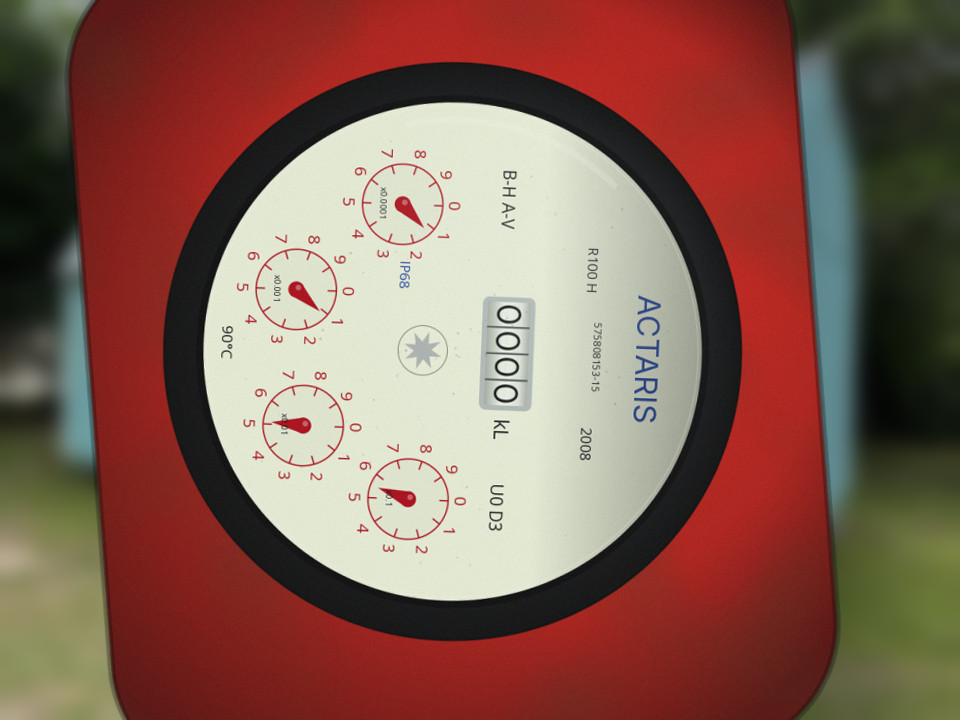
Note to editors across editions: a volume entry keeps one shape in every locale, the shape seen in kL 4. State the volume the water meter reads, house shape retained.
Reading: kL 0.5511
